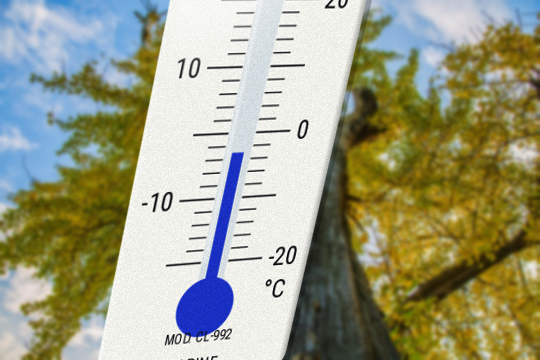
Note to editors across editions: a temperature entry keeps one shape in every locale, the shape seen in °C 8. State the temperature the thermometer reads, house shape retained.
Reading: °C -3
